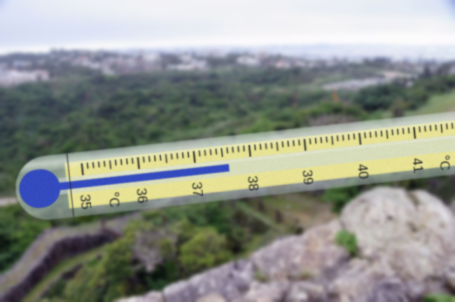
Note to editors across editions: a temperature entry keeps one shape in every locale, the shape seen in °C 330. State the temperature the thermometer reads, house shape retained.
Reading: °C 37.6
